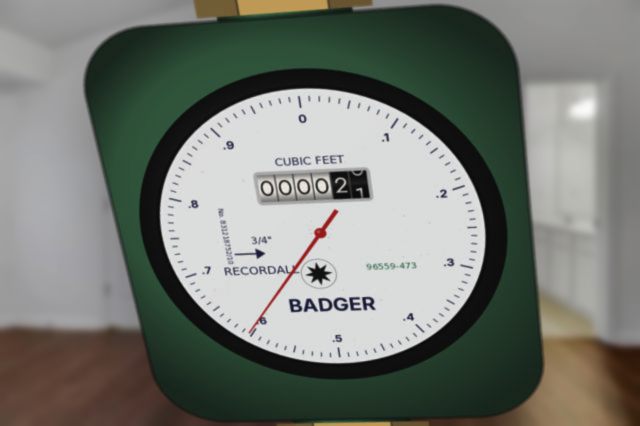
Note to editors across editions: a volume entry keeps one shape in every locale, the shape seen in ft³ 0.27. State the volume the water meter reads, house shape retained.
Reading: ft³ 20.60
